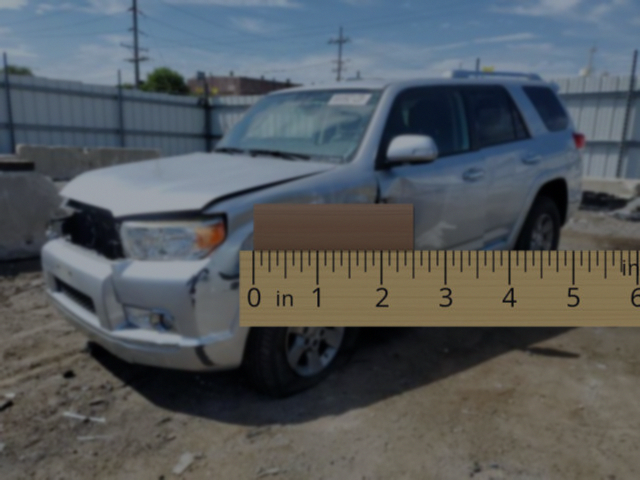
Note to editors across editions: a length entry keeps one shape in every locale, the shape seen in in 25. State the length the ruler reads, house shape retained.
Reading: in 2.5
